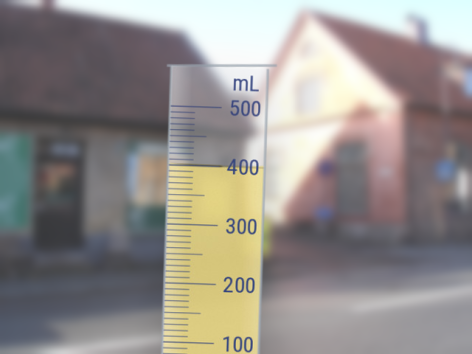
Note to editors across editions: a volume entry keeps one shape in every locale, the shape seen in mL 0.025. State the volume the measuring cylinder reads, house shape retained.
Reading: mL 400
